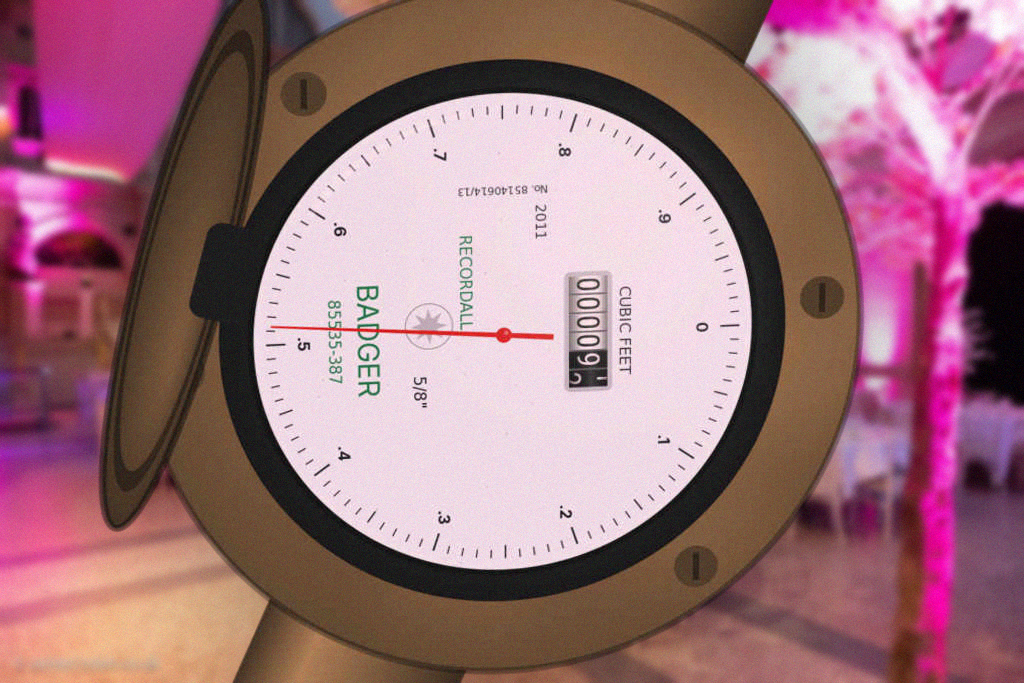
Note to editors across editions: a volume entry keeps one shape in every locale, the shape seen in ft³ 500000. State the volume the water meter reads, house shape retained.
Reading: ft³ 91.51
